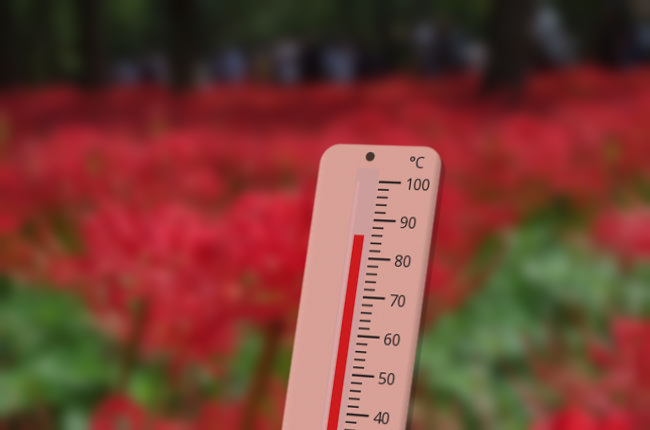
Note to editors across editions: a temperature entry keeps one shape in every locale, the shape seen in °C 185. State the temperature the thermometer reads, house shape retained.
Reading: °C 86
